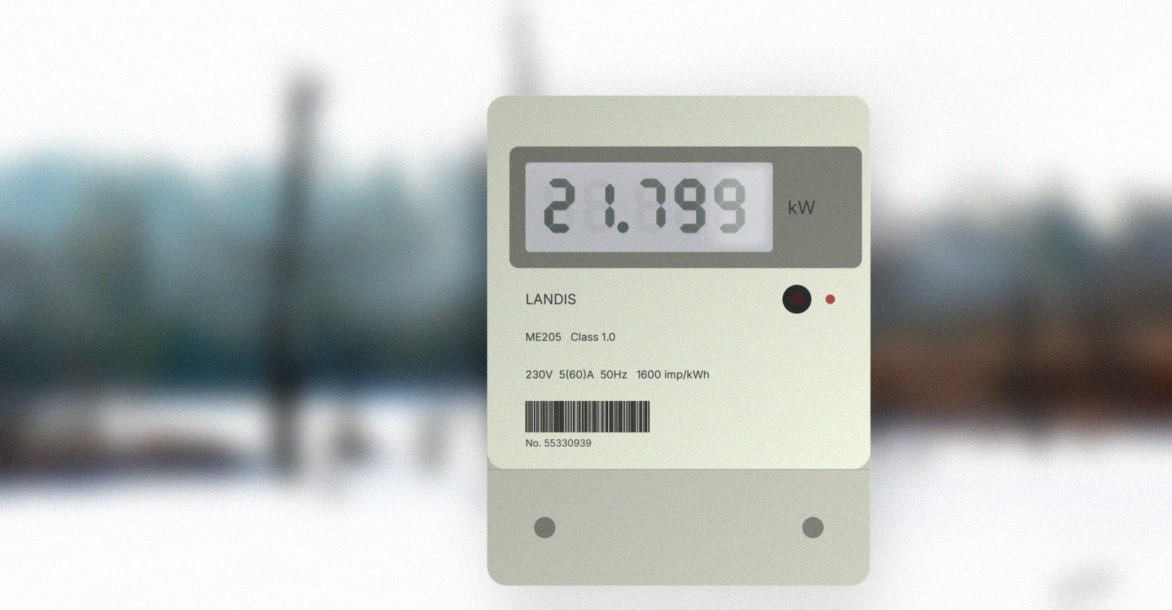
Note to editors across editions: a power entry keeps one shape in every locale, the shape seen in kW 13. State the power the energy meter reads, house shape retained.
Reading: kW 21.799
